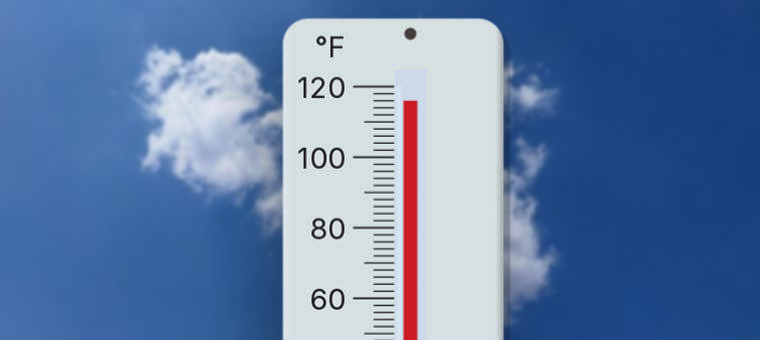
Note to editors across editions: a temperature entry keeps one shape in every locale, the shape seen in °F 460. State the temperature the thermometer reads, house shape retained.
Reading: °F 116
